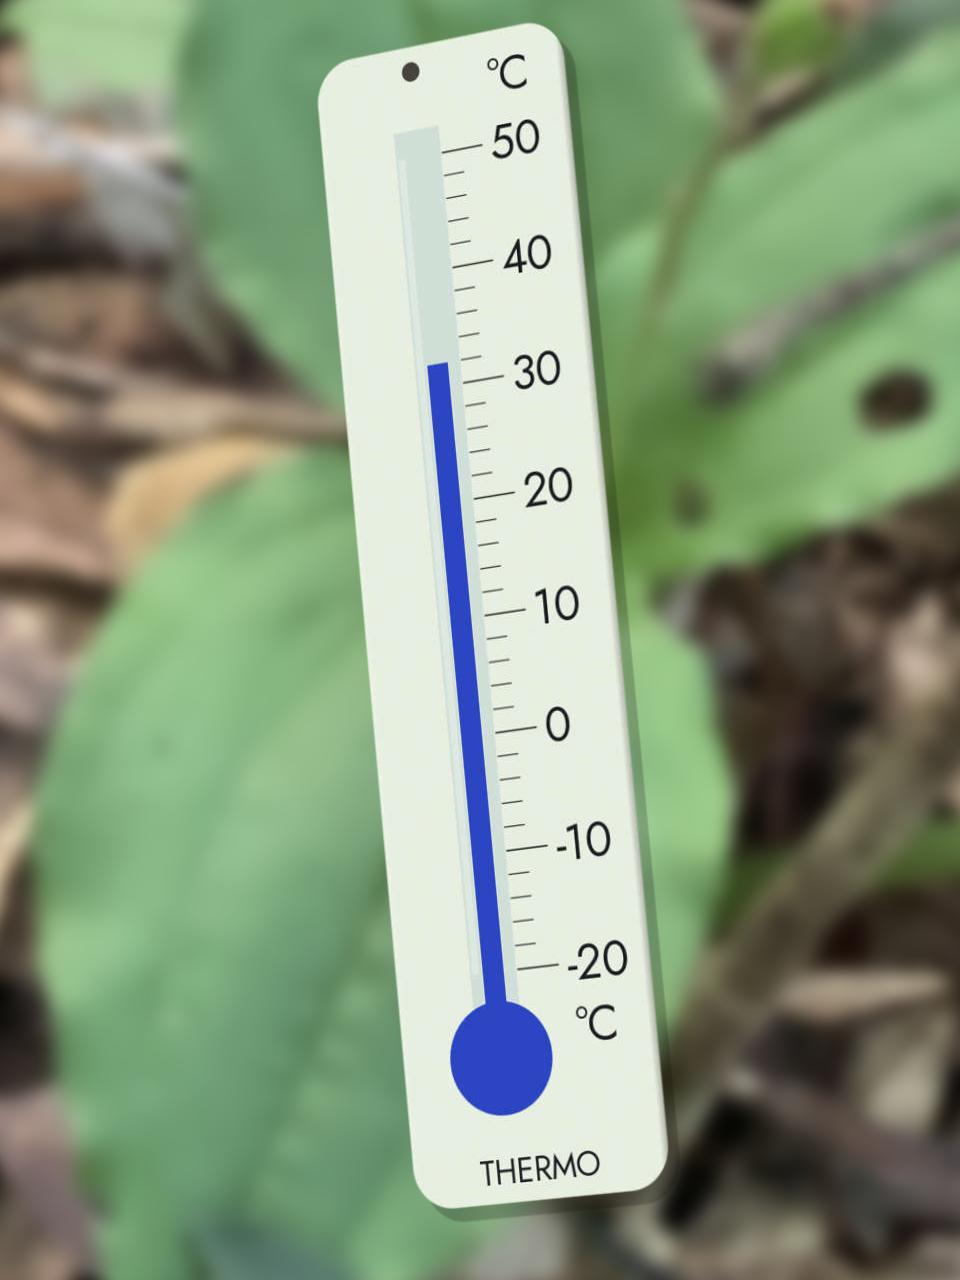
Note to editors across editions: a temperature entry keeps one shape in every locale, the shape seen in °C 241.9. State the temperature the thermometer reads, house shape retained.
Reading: °C 32
